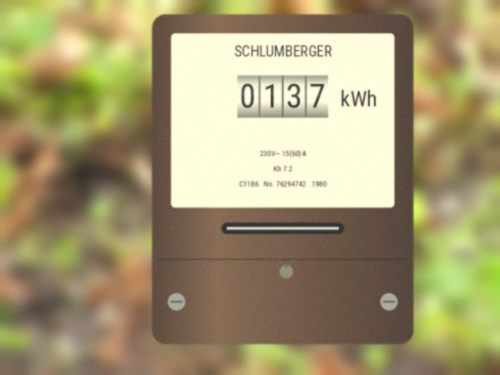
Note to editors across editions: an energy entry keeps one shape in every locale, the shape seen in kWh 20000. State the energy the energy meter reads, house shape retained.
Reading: kWh 137
